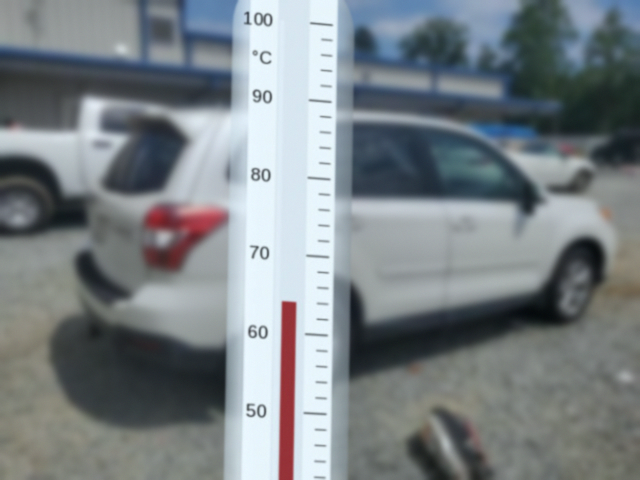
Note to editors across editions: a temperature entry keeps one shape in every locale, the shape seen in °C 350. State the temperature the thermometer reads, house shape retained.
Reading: °C 64
